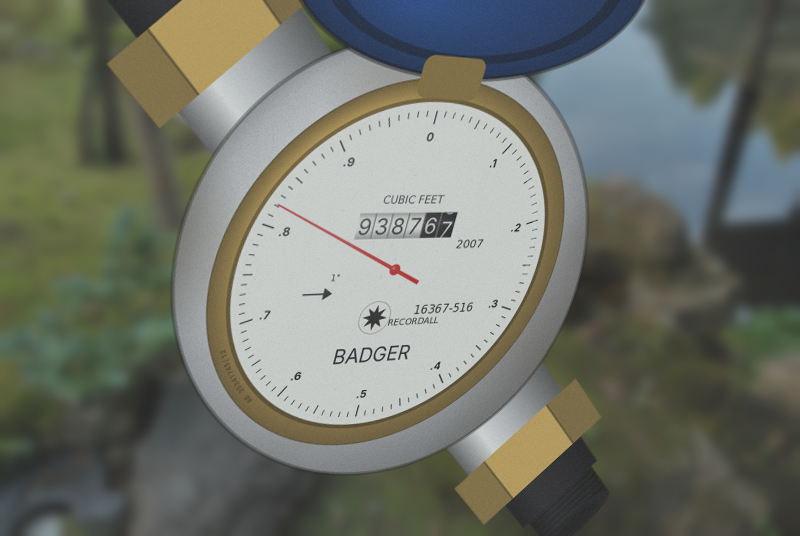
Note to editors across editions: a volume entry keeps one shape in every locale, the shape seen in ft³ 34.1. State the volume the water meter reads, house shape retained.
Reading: ft³ 938766.82
